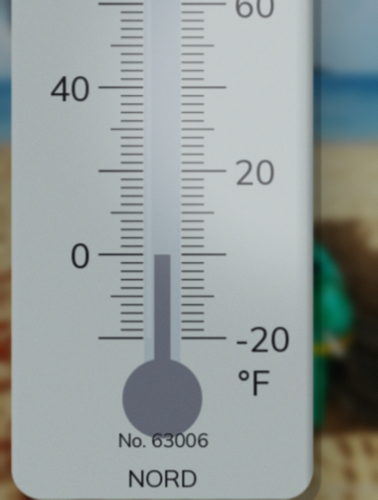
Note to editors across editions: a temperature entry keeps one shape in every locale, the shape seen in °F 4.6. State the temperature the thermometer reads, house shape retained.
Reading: °F 0
